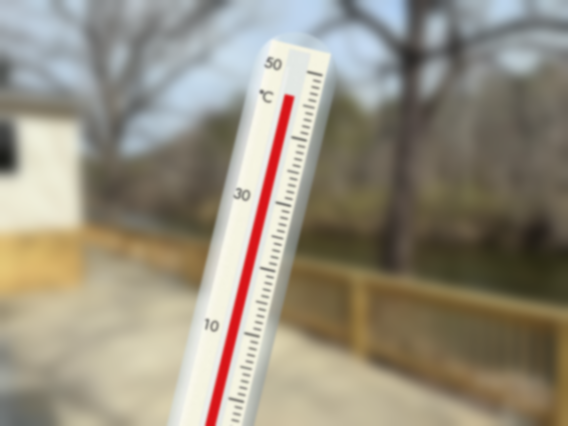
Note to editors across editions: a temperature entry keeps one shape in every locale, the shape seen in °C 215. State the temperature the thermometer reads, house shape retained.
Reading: °C 46
